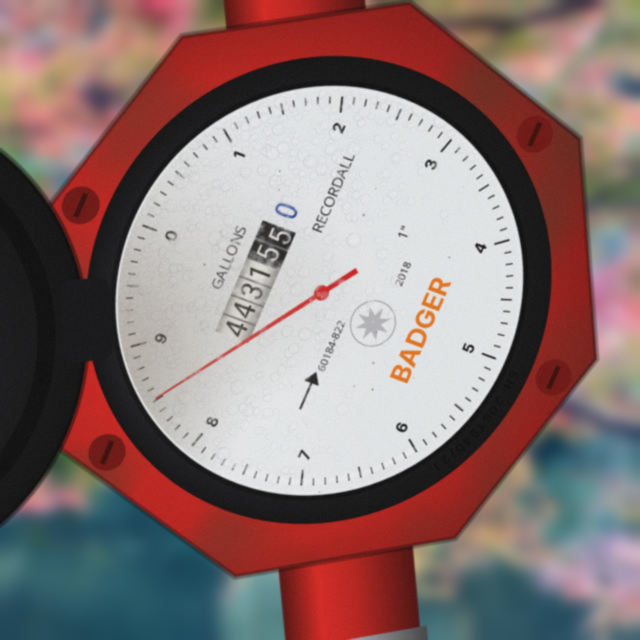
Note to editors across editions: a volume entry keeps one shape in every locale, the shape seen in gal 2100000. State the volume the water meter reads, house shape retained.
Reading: gal 4431548.5
